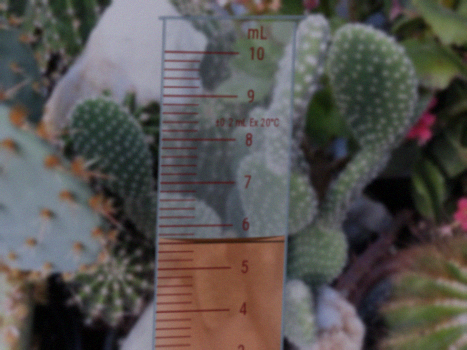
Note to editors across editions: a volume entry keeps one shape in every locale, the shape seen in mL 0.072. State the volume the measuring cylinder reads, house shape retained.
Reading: mL 5.6
